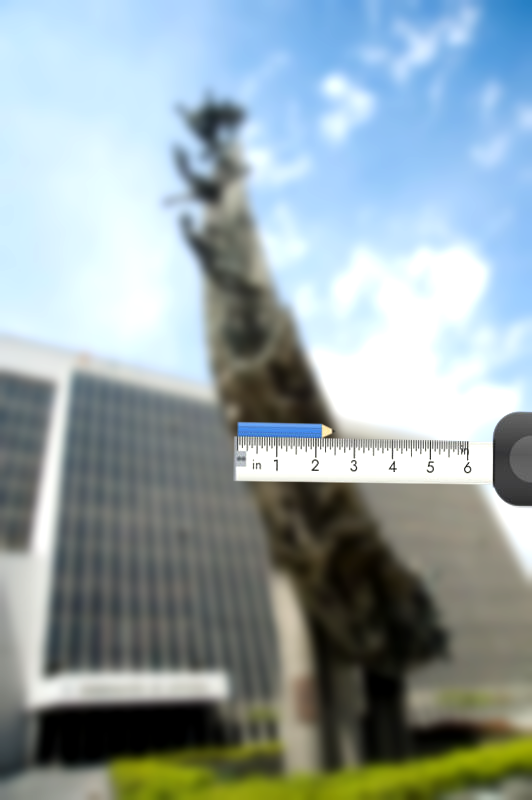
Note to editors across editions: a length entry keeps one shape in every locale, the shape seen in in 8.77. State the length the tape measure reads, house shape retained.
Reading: in 2.5
